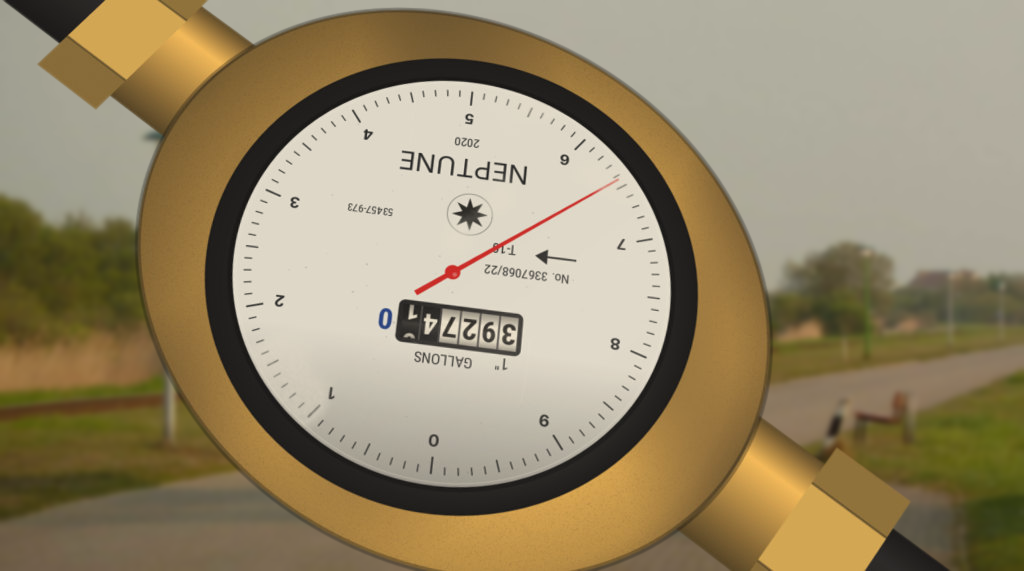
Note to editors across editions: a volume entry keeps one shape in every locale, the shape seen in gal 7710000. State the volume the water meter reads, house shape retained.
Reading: gal 3927406.4
